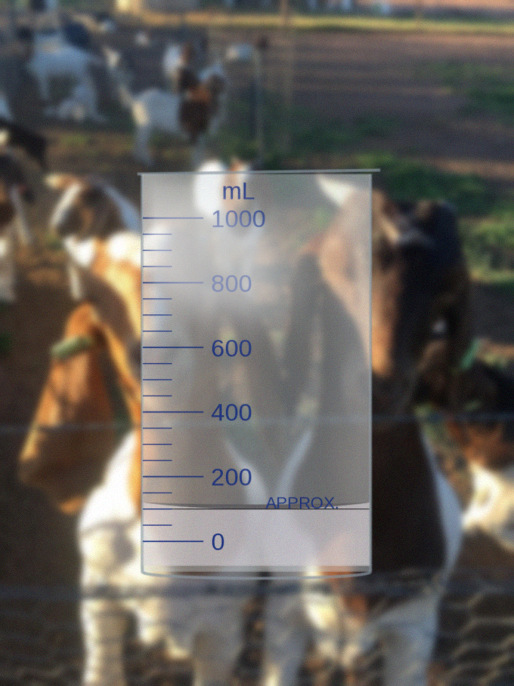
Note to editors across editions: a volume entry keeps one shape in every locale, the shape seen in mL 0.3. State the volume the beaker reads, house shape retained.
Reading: mL 100
